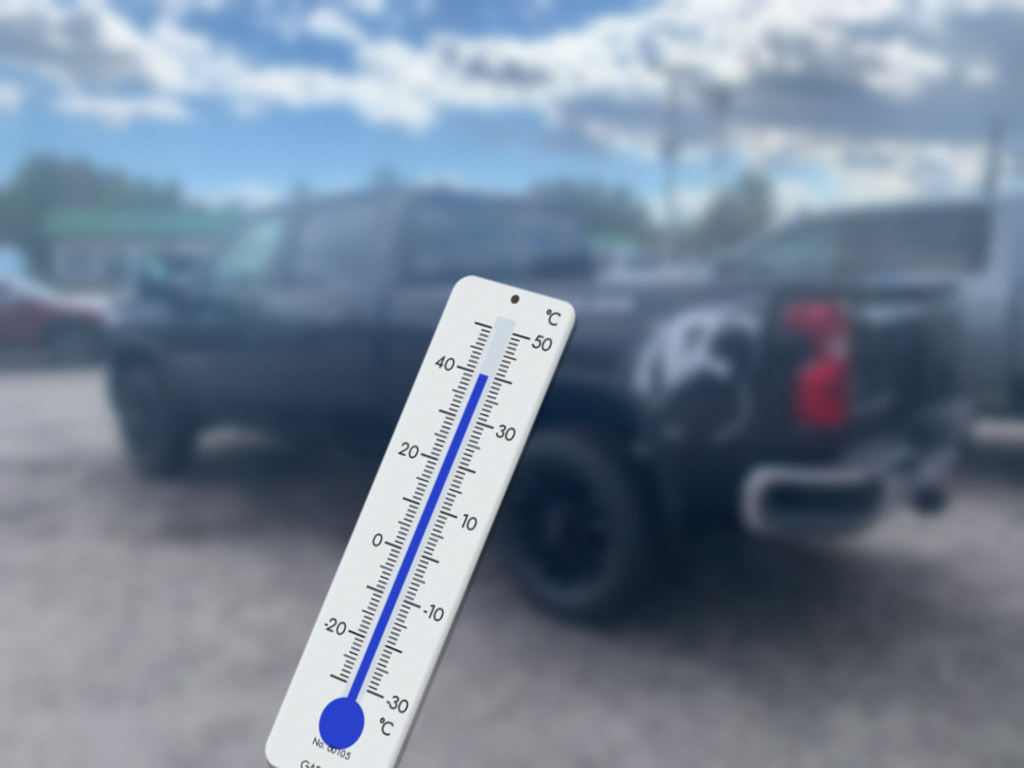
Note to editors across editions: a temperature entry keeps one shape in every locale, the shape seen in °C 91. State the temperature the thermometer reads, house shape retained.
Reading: °C 40
